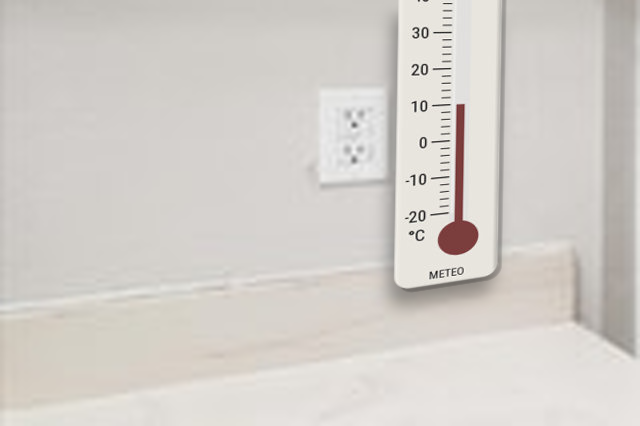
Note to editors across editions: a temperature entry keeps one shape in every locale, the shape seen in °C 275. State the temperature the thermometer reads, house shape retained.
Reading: °C 10
